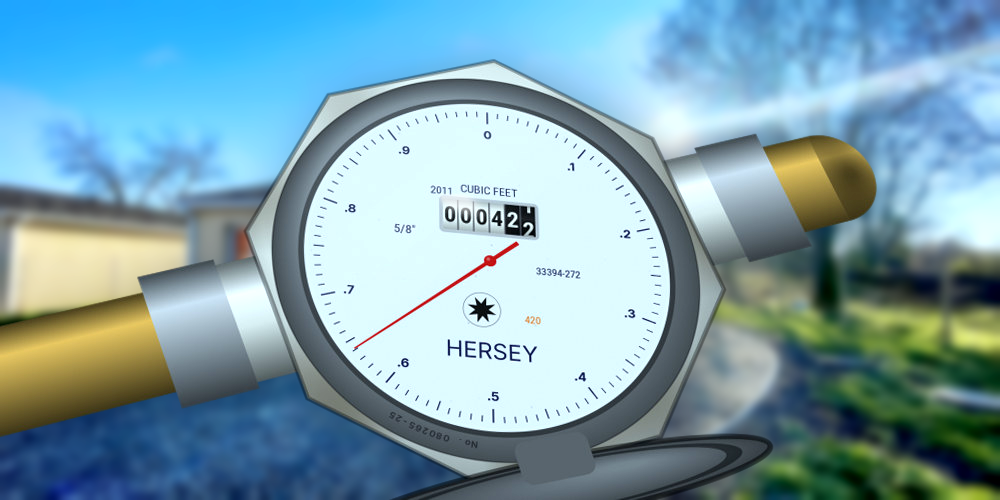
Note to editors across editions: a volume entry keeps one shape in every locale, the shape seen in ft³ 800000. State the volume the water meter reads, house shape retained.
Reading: ft³ 421.64
